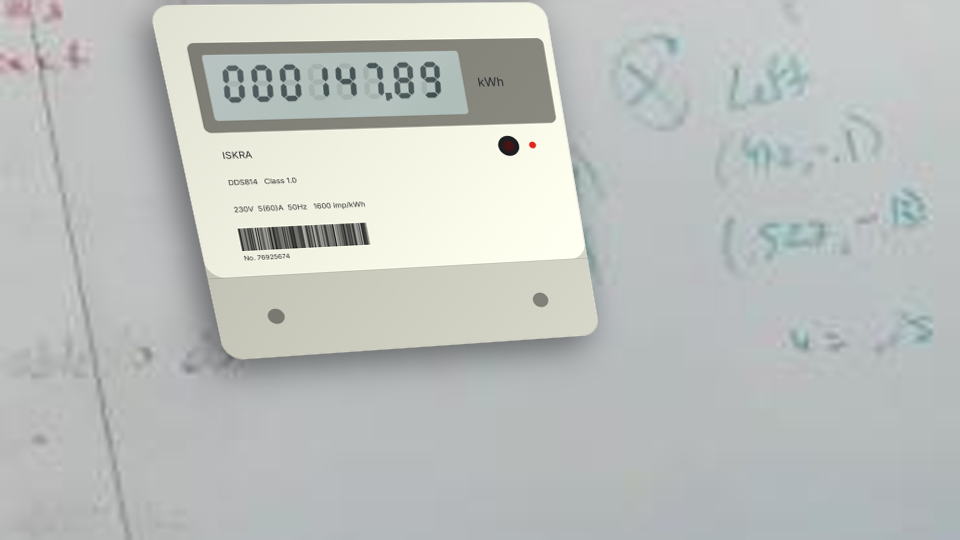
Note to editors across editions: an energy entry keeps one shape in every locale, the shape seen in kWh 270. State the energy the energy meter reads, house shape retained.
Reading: kWh 147.89
